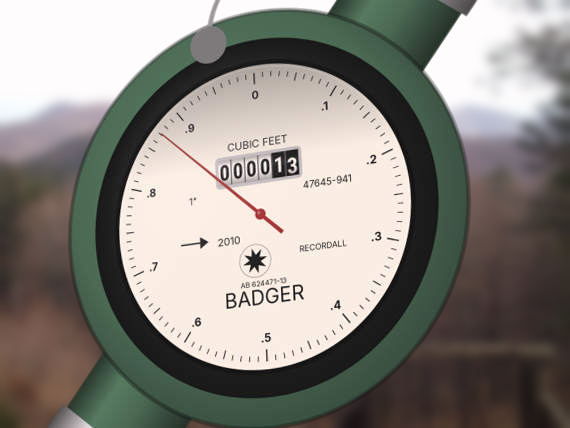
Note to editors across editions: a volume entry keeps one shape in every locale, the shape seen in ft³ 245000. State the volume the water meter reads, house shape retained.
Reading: ft³ 12.87
